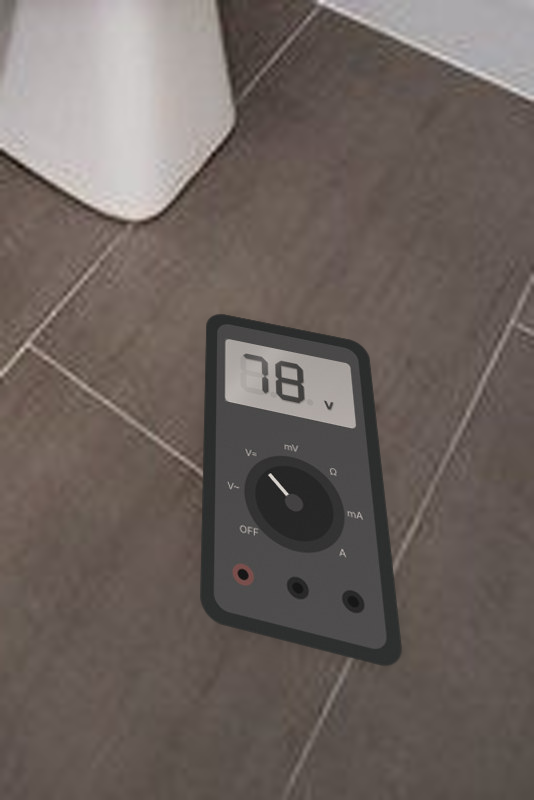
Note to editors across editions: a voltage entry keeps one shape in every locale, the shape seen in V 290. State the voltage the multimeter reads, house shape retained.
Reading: V 78
